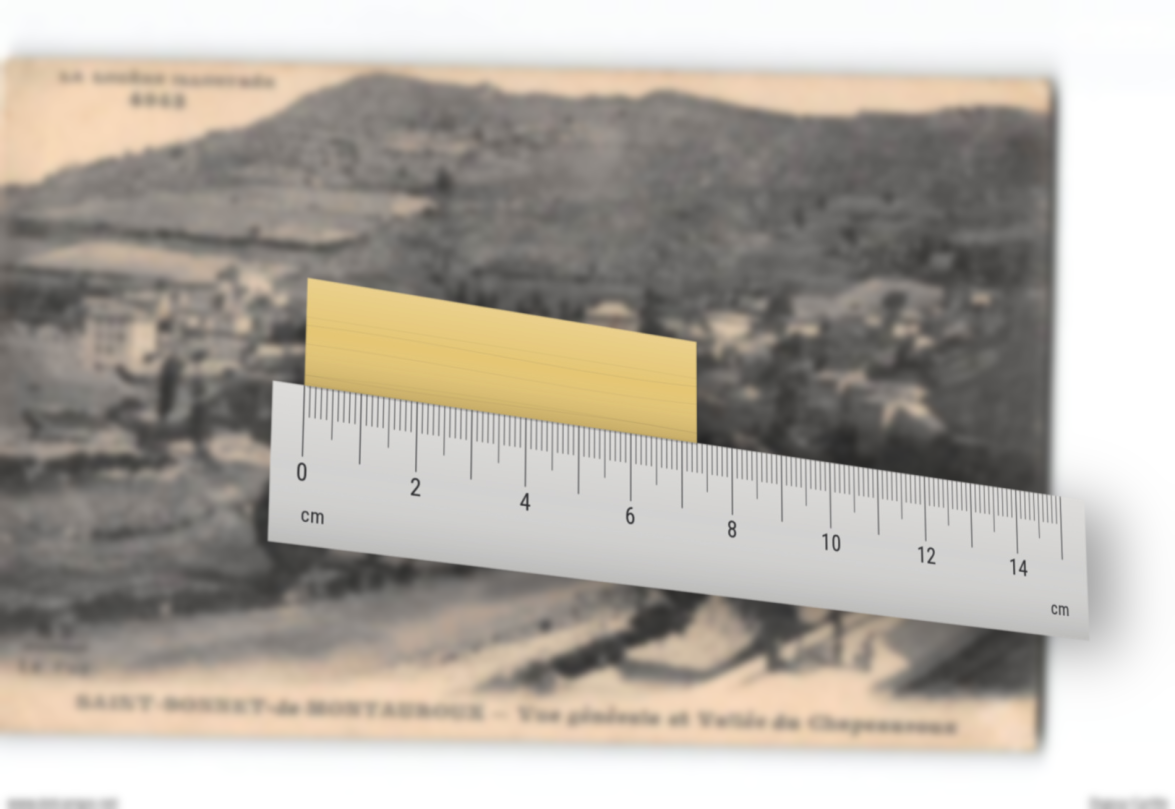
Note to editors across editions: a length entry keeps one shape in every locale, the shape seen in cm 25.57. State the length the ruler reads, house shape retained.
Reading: cm 7.3
